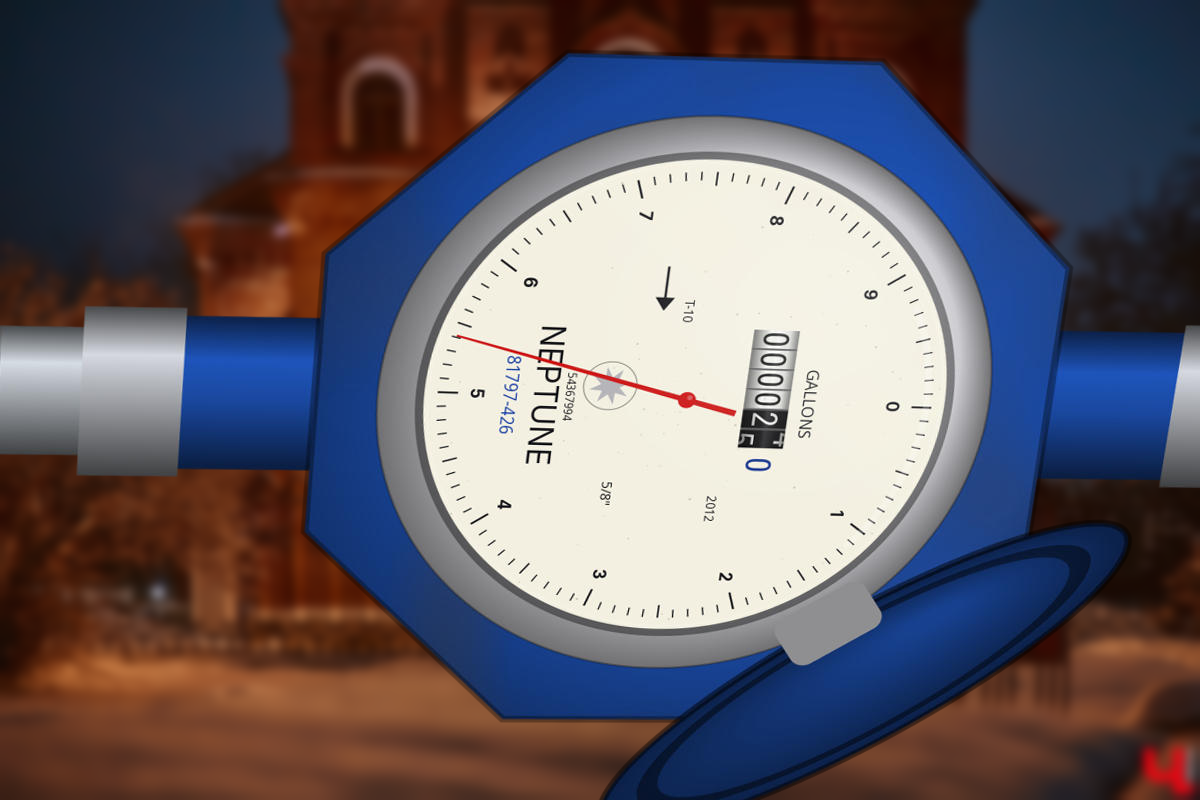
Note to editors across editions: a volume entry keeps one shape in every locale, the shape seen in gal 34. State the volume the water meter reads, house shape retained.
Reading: gal 245.4
